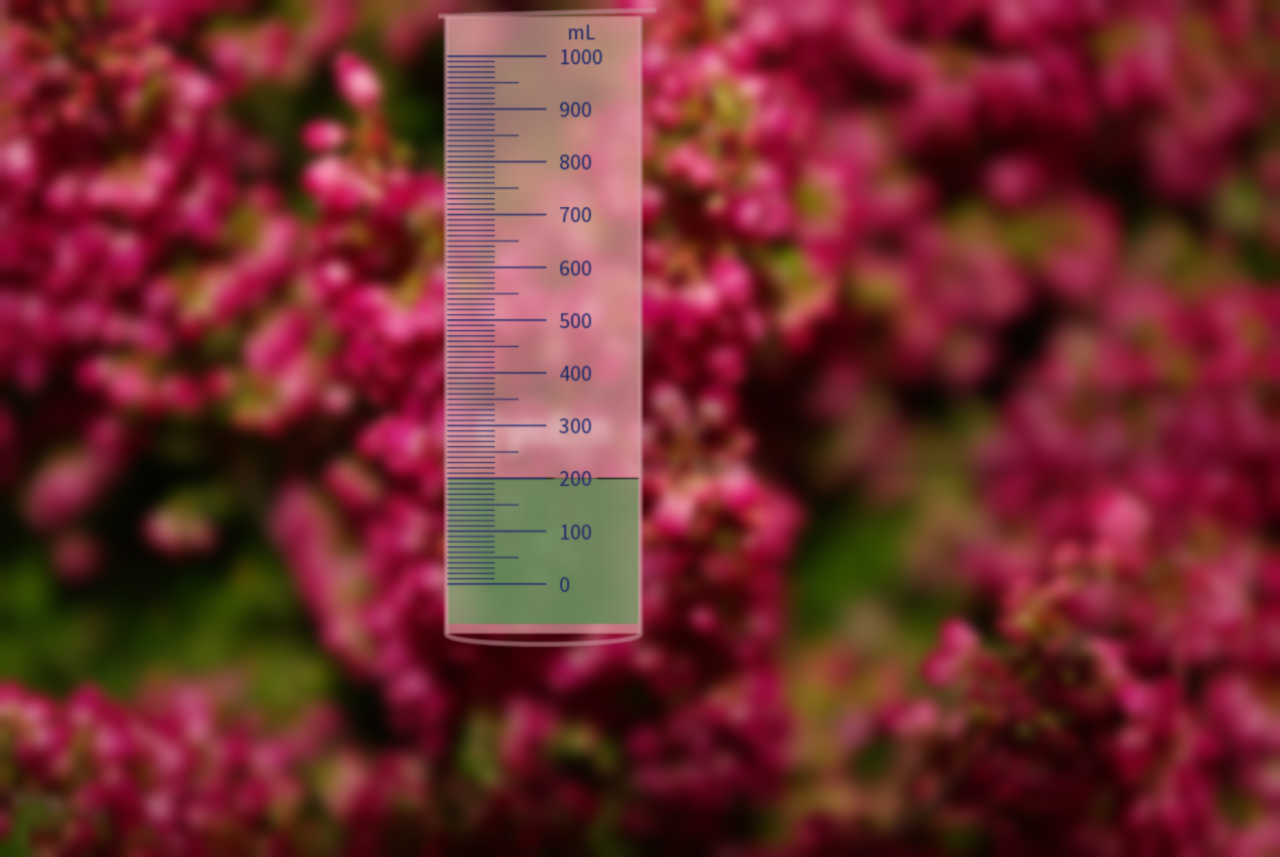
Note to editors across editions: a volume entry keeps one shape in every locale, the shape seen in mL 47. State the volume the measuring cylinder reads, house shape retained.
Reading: mL 200
